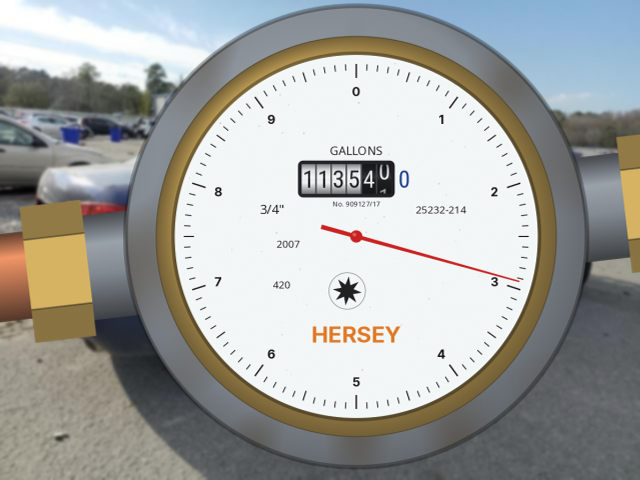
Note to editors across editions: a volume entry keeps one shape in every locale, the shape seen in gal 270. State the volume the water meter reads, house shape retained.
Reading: gal 1135402.9
